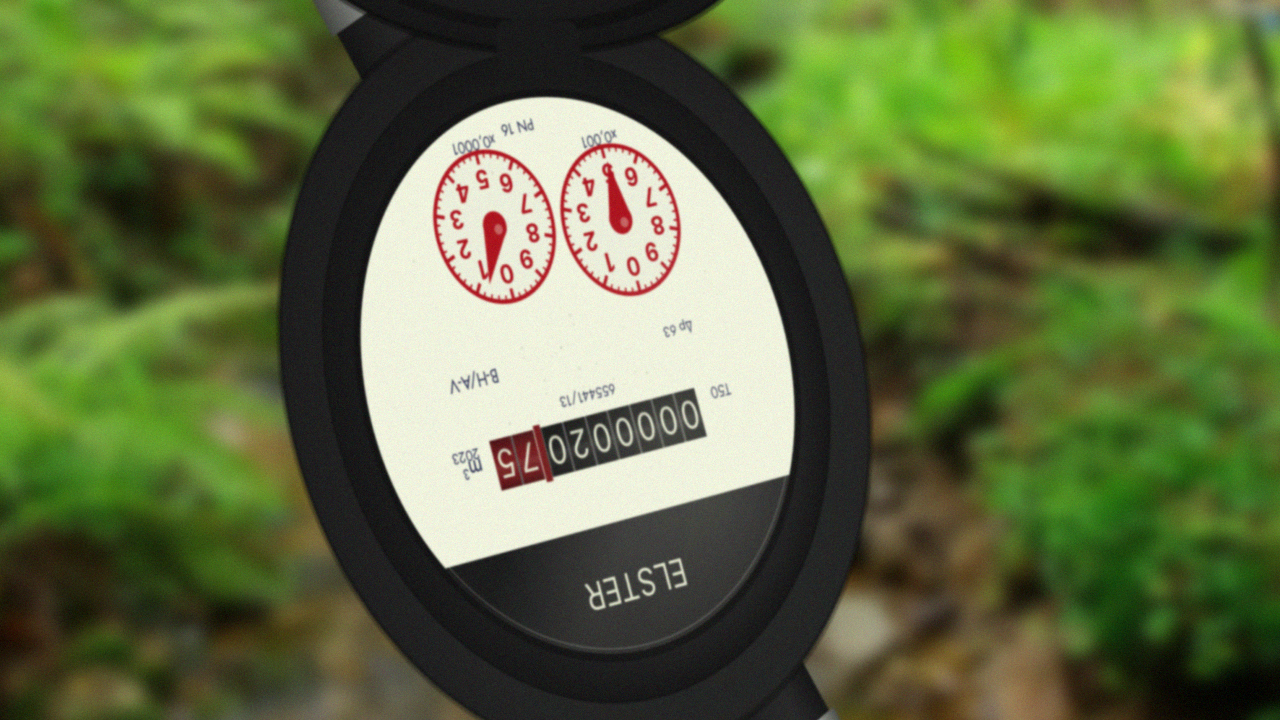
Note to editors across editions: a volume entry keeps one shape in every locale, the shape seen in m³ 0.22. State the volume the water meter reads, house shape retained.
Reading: m³ 20.7550
